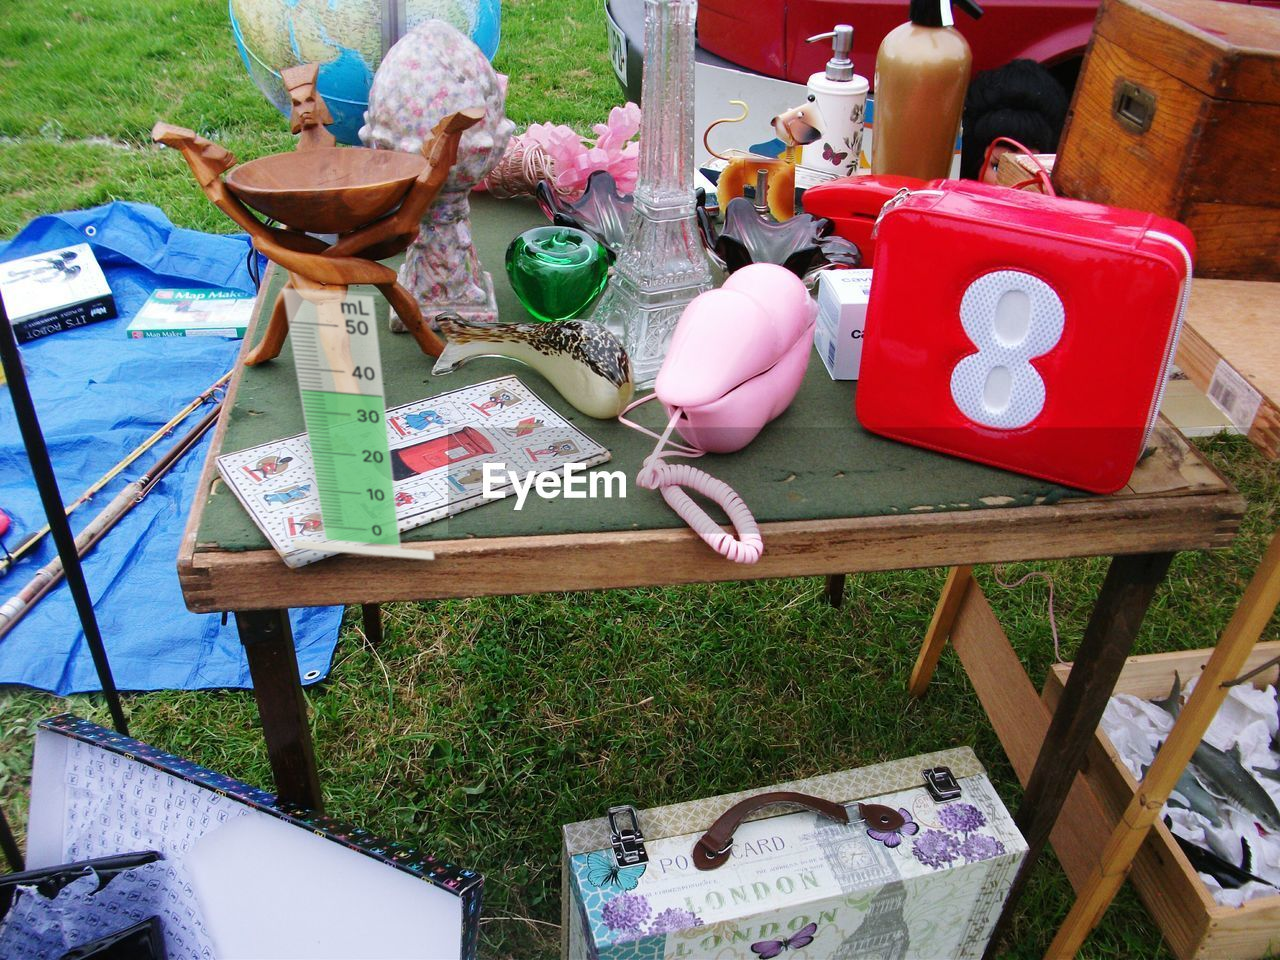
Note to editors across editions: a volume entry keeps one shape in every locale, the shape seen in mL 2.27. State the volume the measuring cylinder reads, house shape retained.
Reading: mL 35
